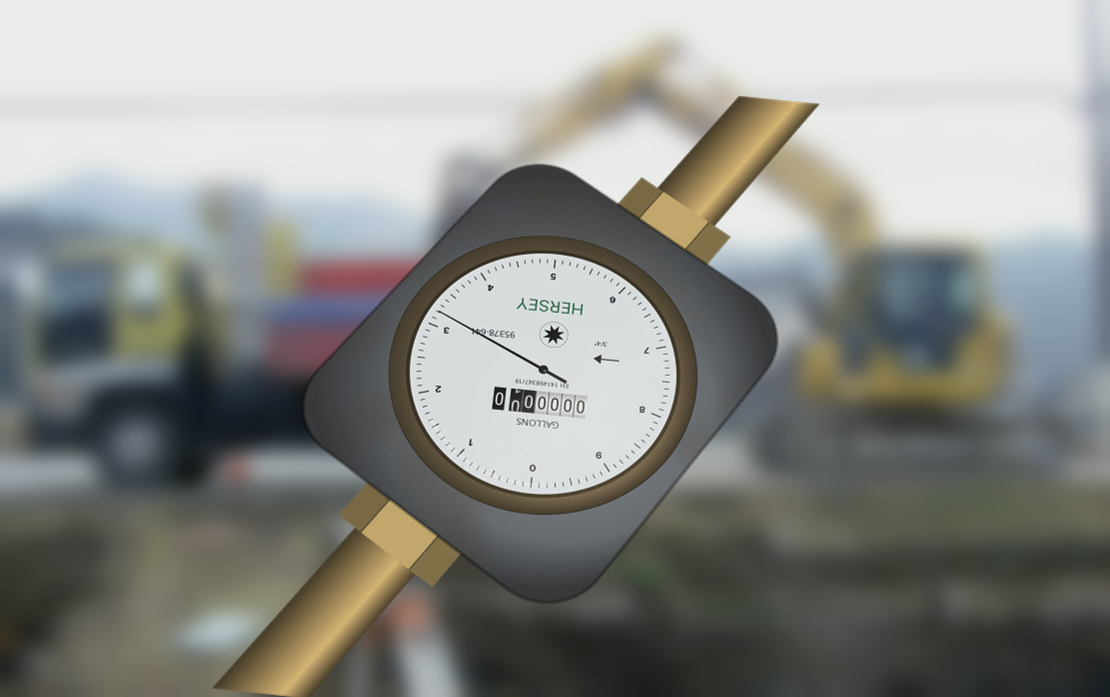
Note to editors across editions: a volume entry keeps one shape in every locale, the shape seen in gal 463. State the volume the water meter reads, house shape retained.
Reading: gal 3.2
